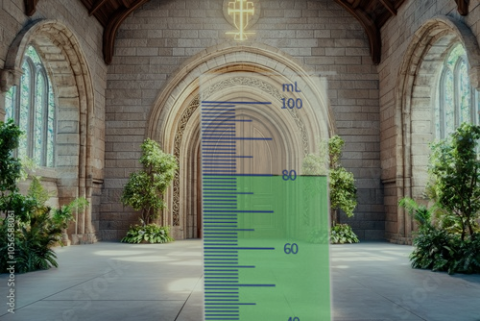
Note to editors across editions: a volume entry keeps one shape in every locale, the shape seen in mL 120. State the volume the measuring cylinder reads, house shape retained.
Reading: mL 80
